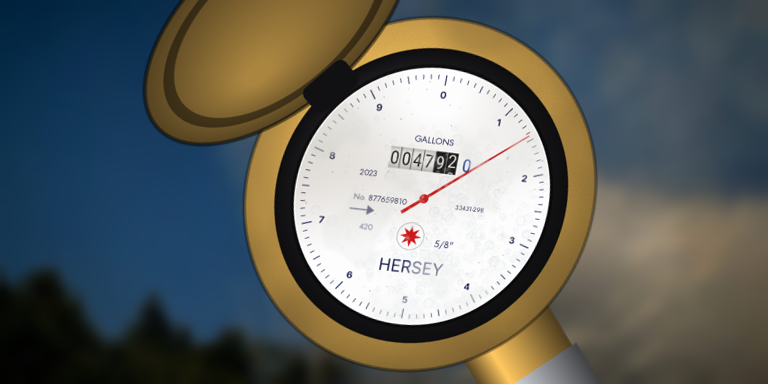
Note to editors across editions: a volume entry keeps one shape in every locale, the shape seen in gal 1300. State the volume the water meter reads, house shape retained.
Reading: gal 47921.4
